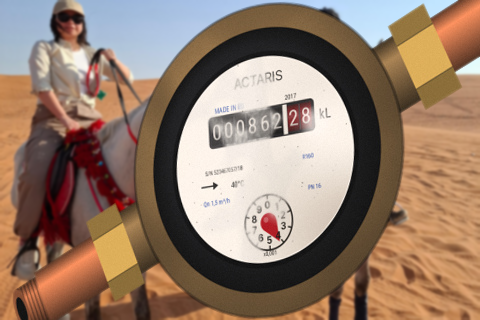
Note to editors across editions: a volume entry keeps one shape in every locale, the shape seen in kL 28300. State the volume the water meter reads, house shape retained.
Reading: kL 862.284
